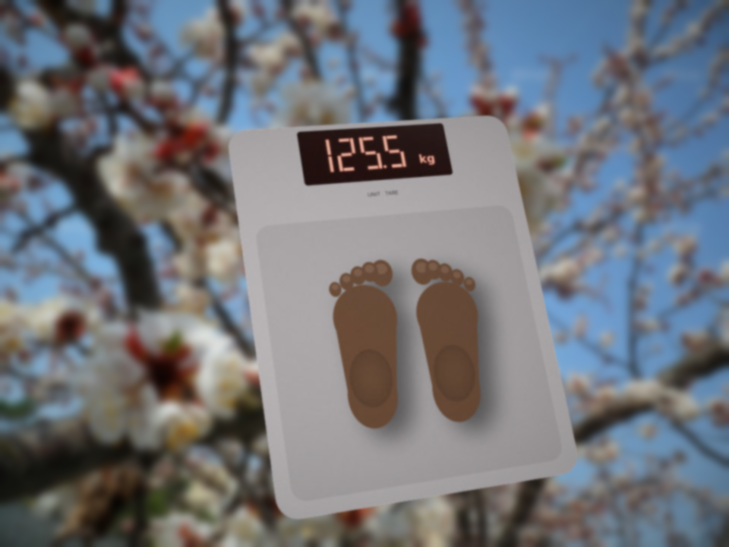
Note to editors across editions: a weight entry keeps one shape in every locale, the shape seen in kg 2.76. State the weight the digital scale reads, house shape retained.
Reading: kg 125.5
